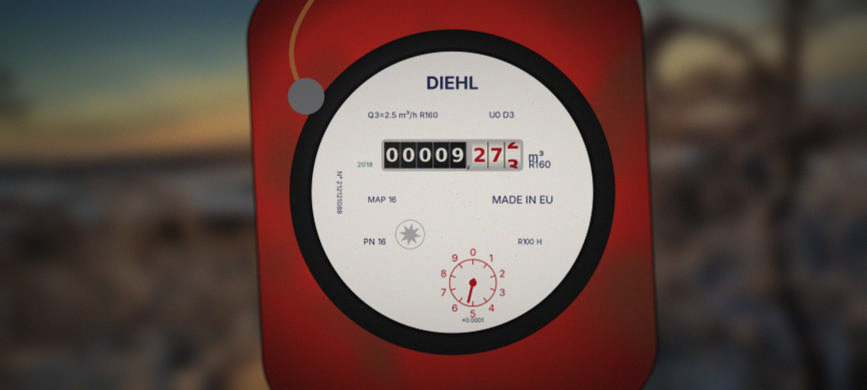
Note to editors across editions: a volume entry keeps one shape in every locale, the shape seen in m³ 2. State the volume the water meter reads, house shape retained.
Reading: m³ 9.2725
